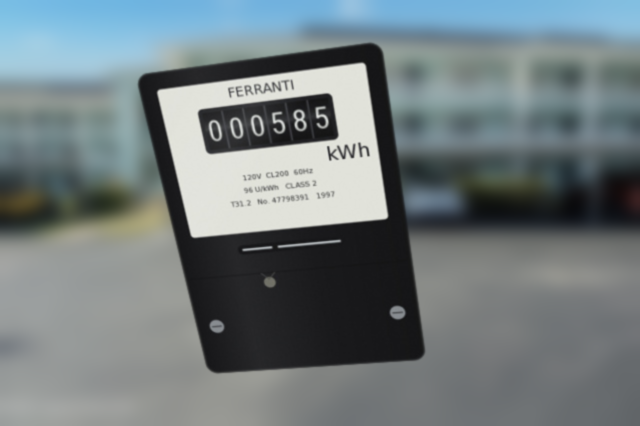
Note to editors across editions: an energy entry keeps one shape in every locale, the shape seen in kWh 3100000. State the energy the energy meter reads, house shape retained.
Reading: kWh 585
